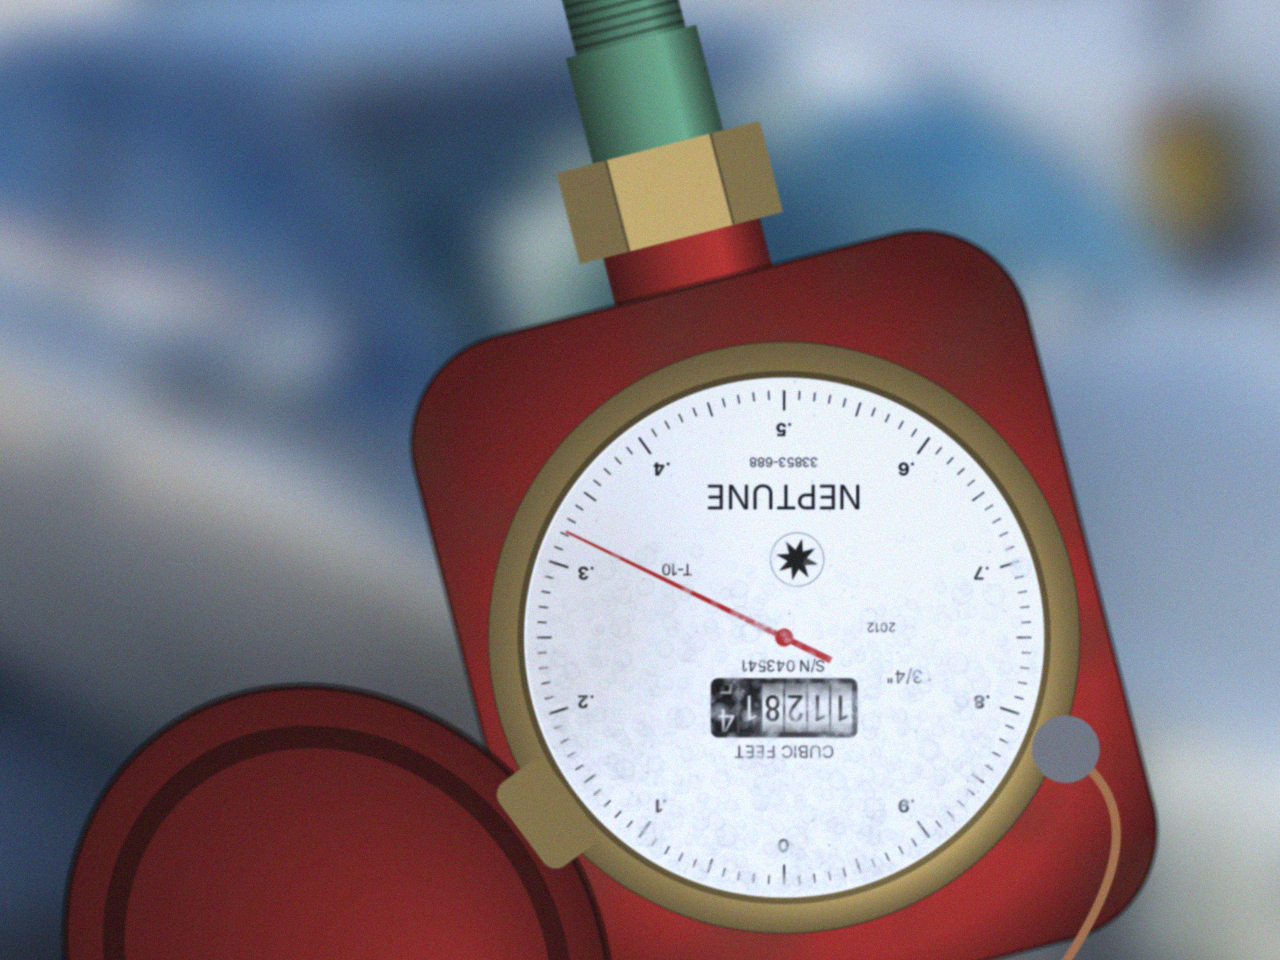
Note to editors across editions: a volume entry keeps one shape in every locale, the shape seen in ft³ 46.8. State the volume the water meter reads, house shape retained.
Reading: ft³ 112814.32
